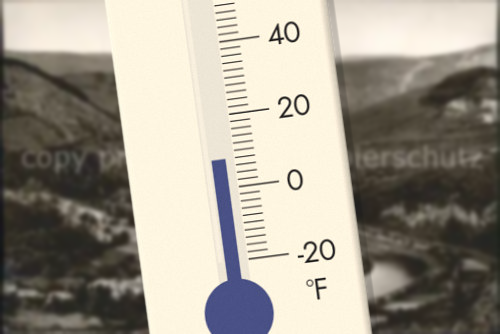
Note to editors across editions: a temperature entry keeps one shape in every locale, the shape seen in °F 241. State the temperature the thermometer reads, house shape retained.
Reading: °F 8
